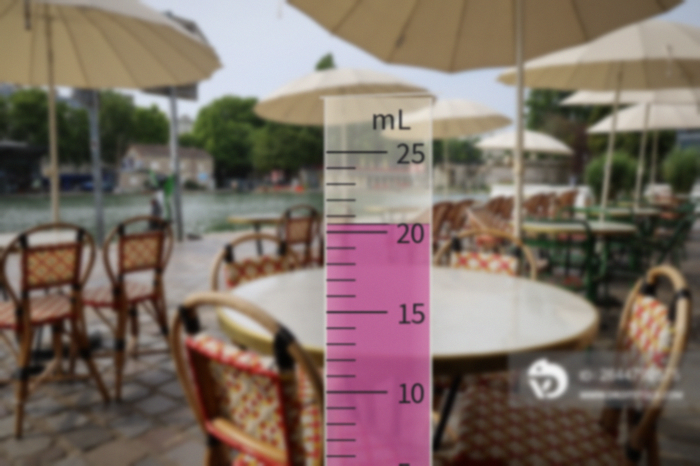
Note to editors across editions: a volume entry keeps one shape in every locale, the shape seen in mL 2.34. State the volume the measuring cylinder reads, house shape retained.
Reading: mL 20.5
